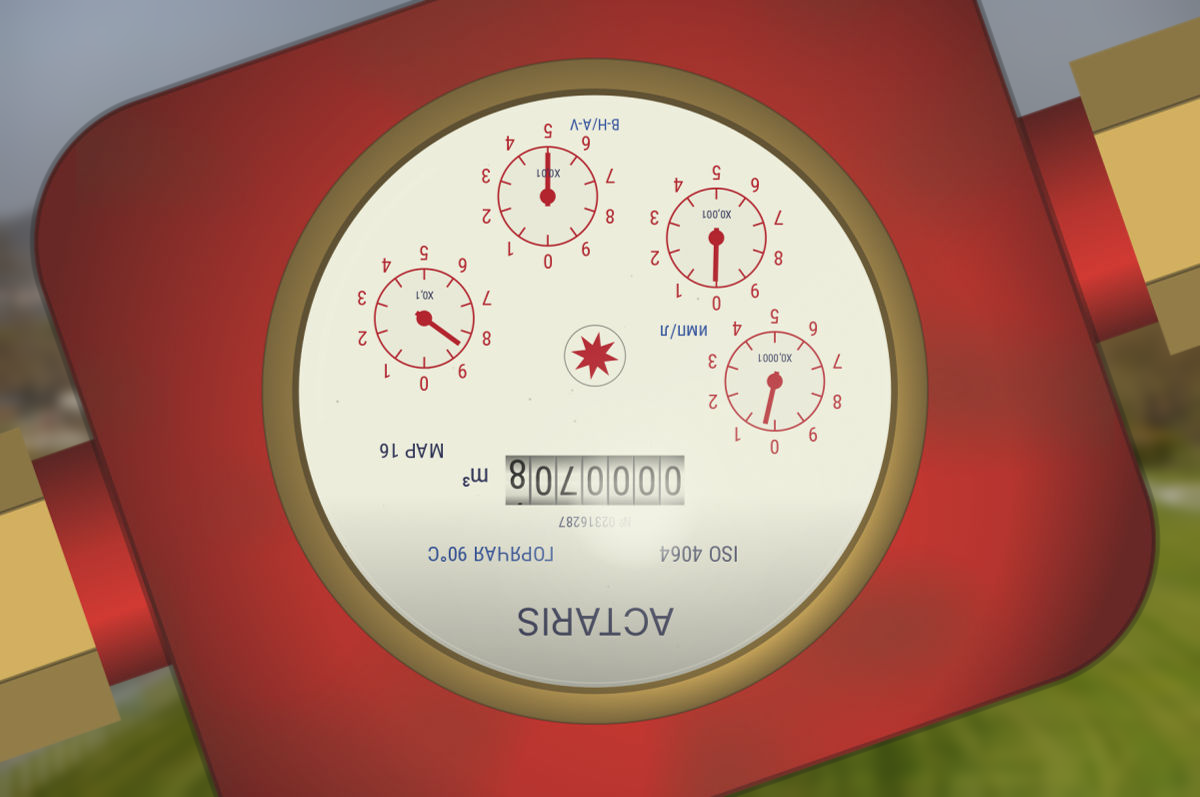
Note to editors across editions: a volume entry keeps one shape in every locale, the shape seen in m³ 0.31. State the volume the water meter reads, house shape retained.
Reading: m³ 707.8500
